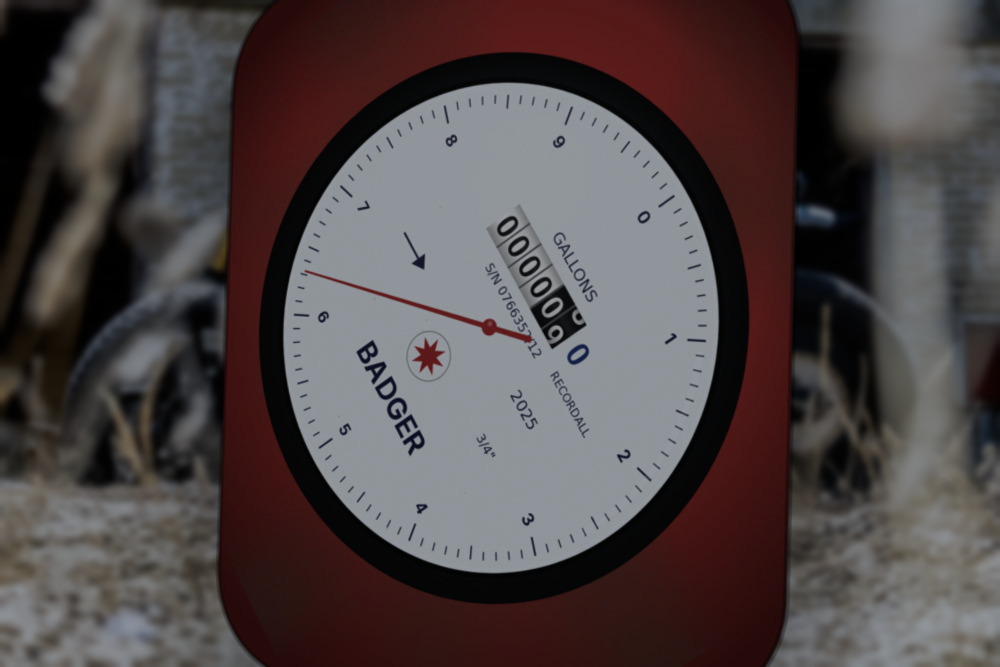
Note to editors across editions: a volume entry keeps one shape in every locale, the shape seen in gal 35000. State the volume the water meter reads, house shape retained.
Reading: gal 86.3
